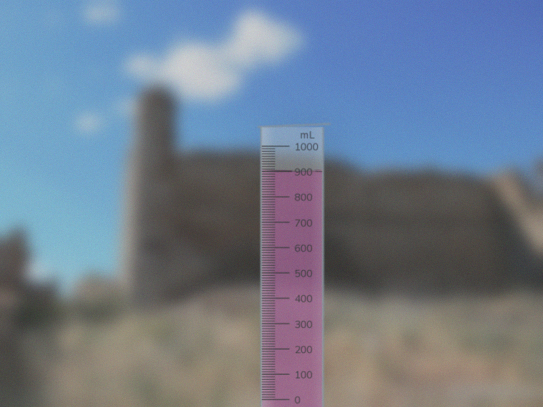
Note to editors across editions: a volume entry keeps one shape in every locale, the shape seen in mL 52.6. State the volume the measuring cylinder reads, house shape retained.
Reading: mL 900
